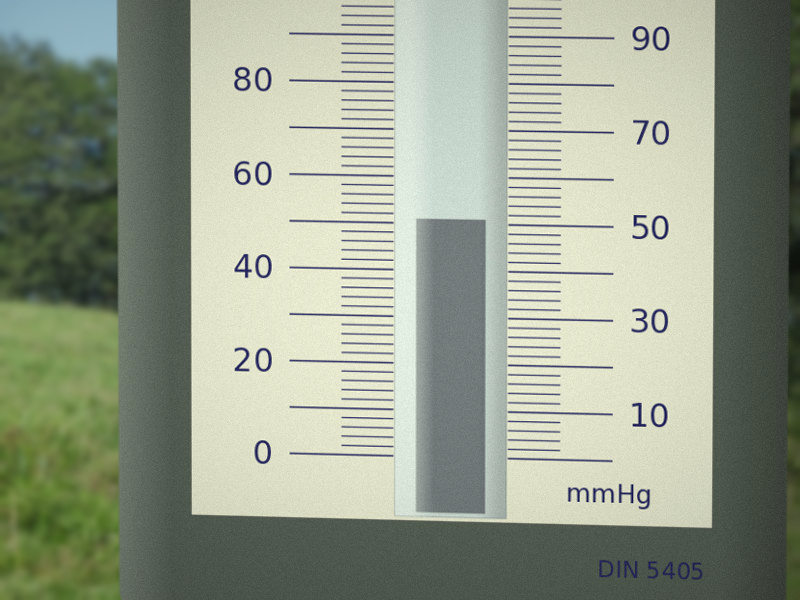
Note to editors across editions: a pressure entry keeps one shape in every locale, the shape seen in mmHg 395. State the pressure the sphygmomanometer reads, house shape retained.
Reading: mmHg 51
